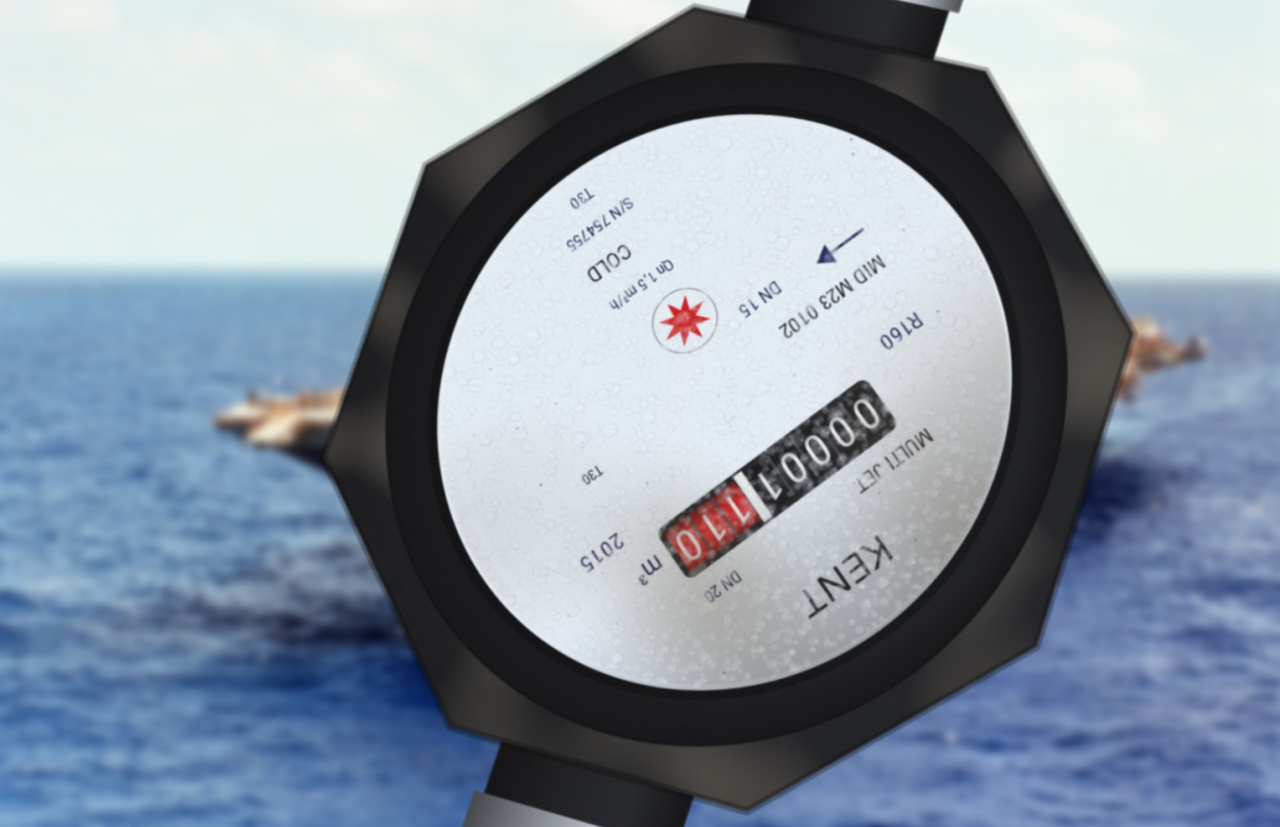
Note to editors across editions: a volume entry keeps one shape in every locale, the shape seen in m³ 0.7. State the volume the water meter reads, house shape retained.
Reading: m³ 1.110
